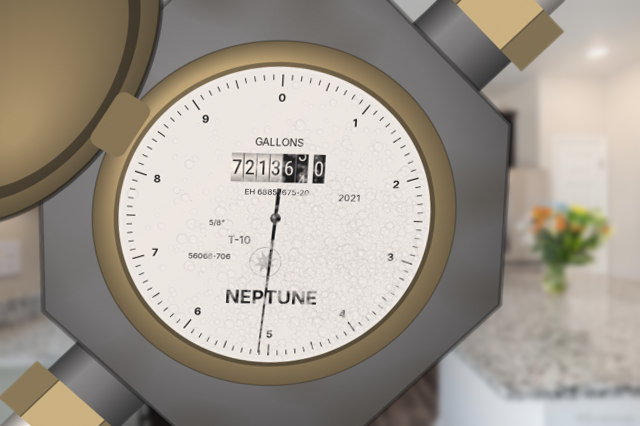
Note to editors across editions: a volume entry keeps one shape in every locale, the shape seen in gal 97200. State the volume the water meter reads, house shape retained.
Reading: gal 7213635.1
